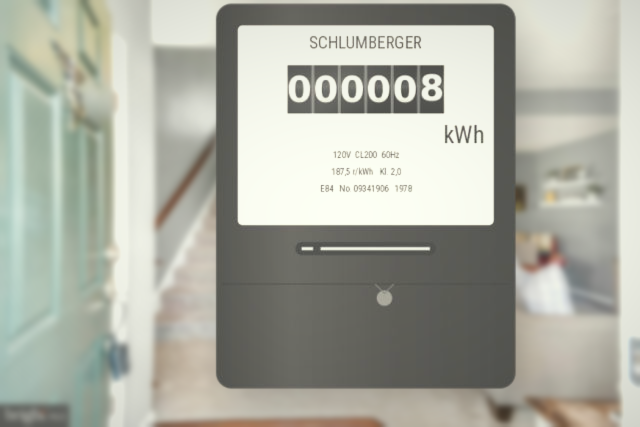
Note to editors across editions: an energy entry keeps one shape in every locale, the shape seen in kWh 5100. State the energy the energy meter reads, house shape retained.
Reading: kWh 8
